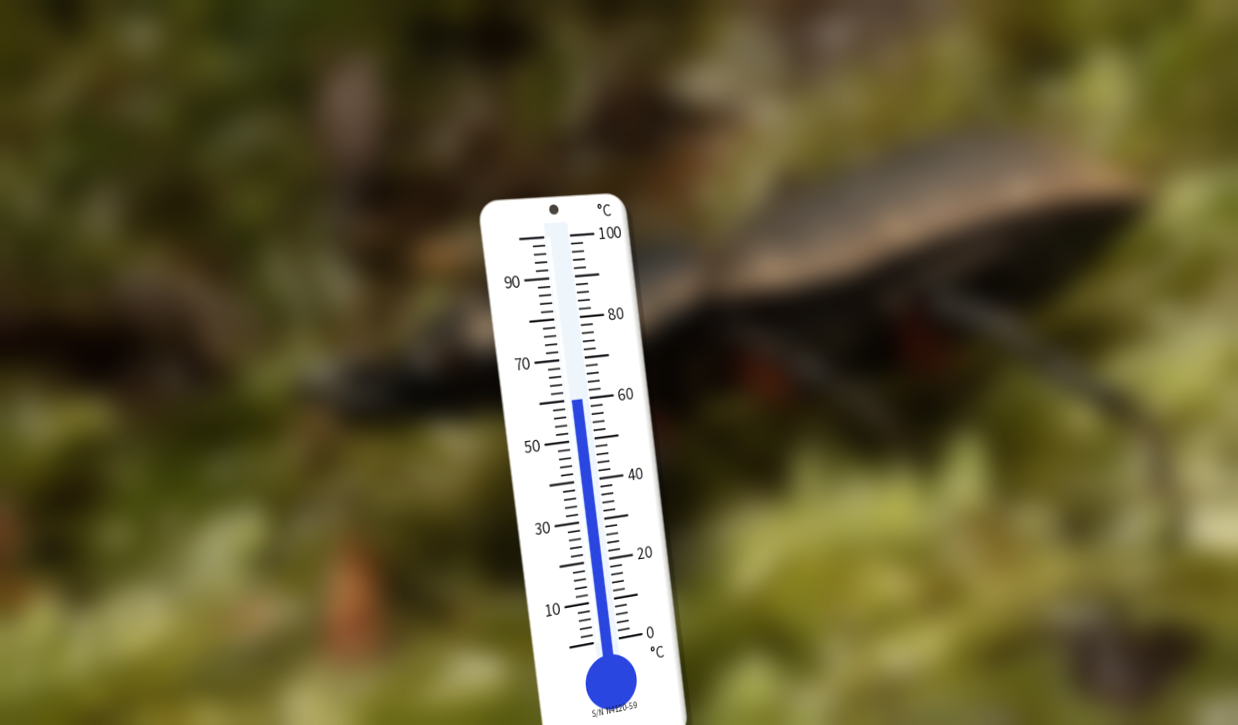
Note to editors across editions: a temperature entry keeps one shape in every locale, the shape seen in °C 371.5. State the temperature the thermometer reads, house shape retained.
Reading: °C 60
